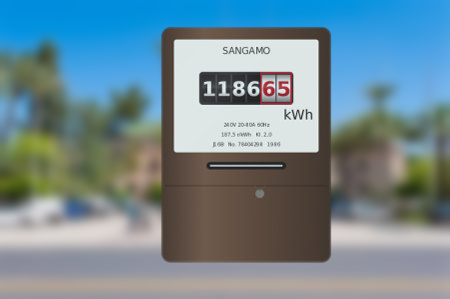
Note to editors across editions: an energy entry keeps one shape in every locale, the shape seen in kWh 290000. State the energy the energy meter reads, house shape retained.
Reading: kWh 1186.65
